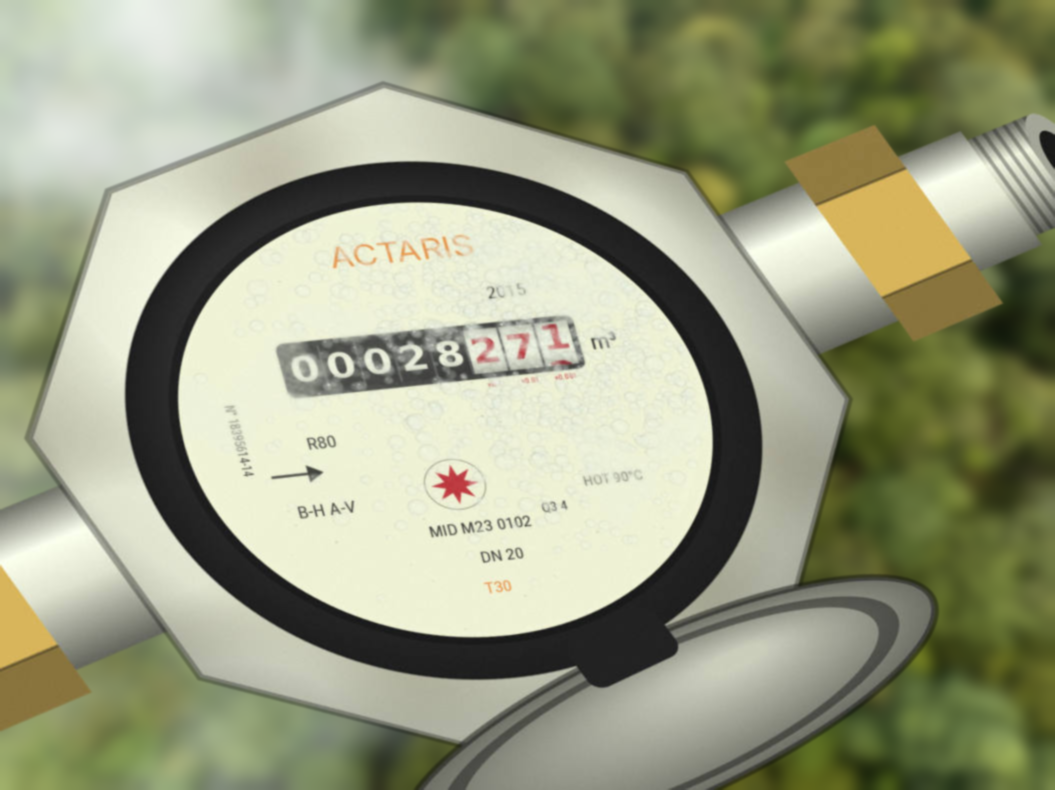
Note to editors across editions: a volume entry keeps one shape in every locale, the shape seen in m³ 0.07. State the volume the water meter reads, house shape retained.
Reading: m³ 28.271
